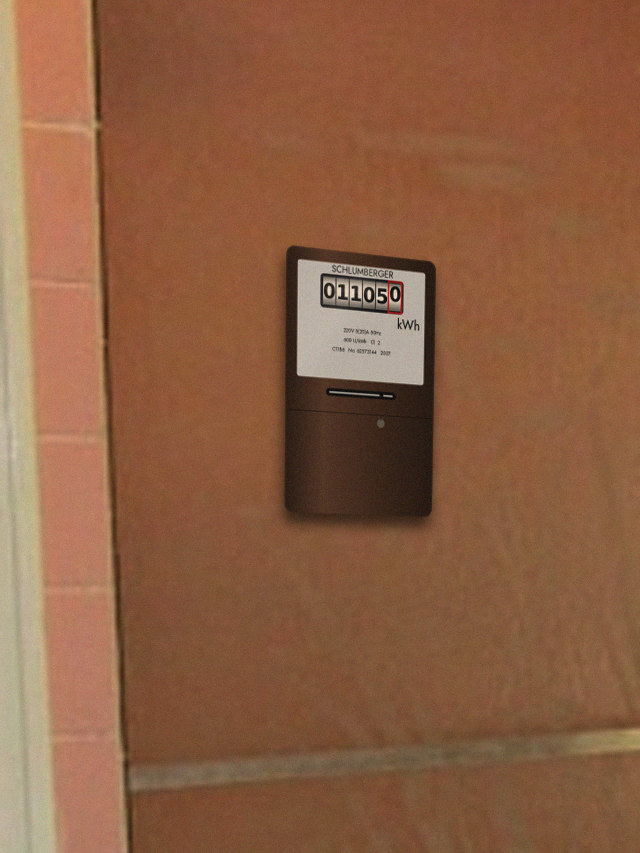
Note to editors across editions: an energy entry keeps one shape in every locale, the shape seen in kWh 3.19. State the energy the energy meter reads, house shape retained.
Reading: kWh 1105.0
